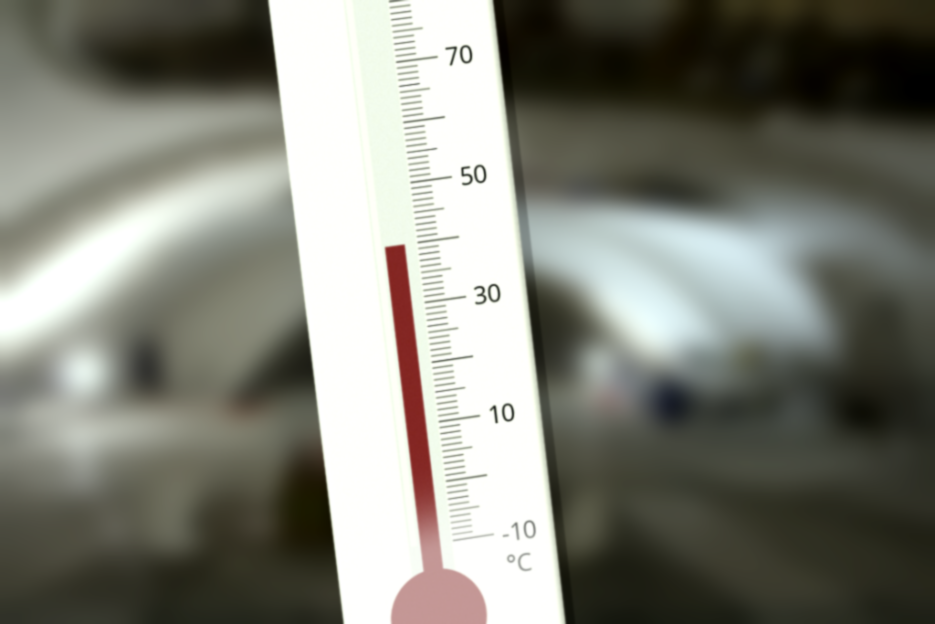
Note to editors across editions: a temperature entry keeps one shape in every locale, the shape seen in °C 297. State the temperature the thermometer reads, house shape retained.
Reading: °C 40
